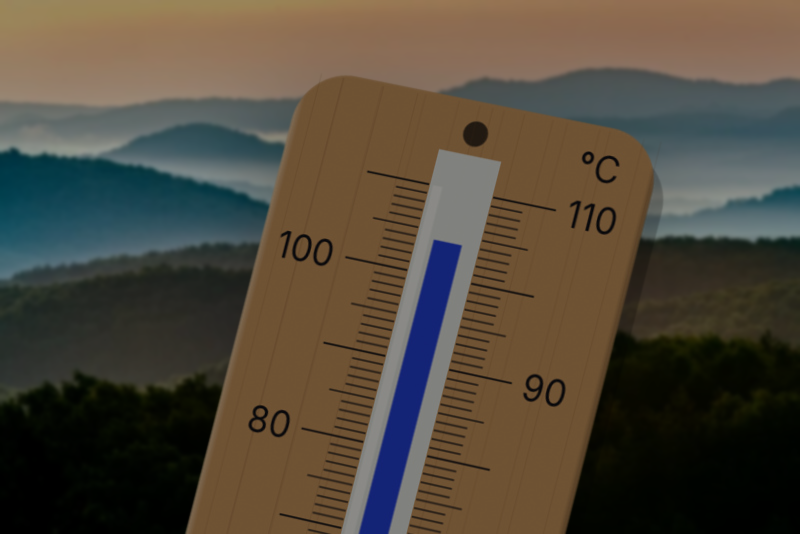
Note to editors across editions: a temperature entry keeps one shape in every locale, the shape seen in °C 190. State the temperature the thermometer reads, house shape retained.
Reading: °C 104
